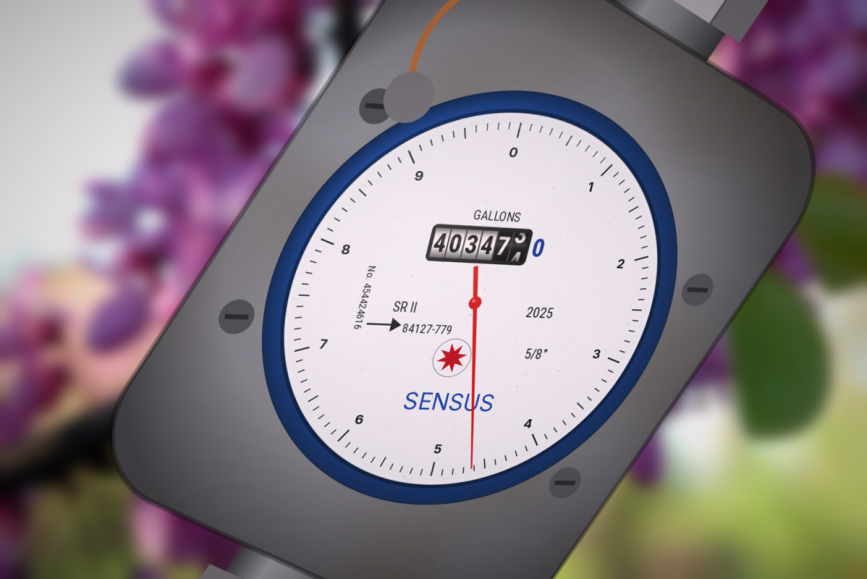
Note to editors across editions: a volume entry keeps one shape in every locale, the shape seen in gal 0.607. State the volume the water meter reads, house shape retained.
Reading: gal 4034734.6
